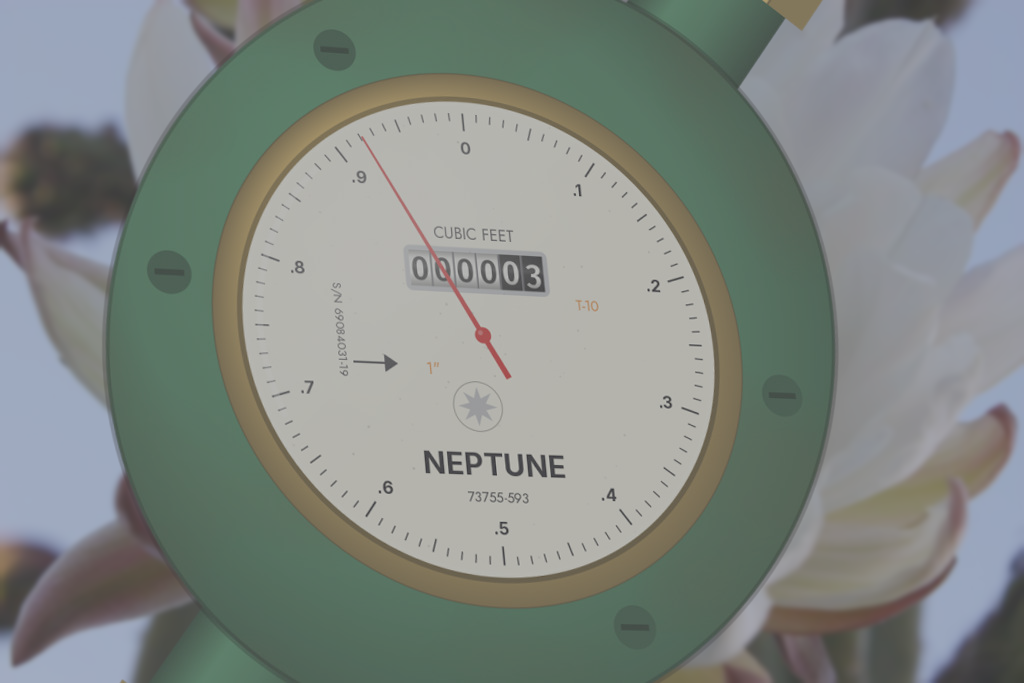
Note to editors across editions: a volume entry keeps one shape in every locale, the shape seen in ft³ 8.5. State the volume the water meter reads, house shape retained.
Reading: ft³ 2.92
